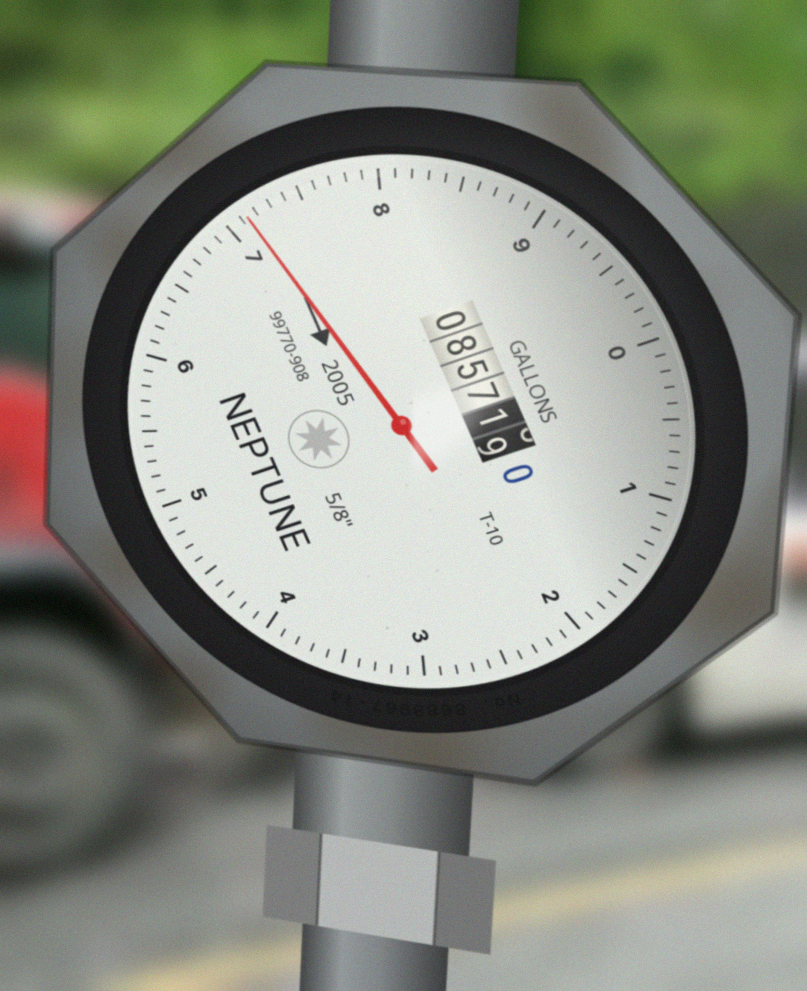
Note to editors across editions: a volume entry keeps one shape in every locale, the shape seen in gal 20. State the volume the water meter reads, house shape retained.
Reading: gal 857187.1
